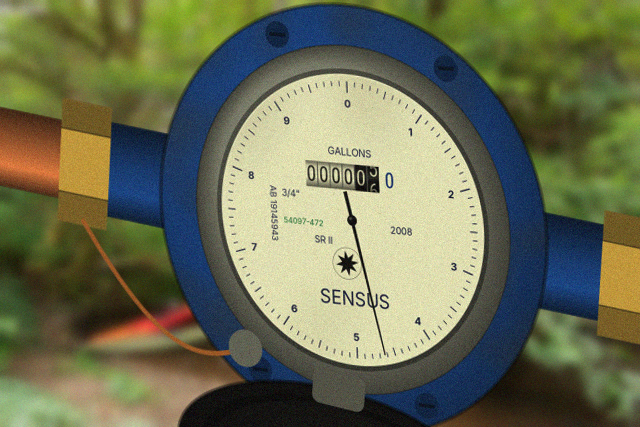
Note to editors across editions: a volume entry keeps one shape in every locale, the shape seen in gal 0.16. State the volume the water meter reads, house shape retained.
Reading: gal 54.6
